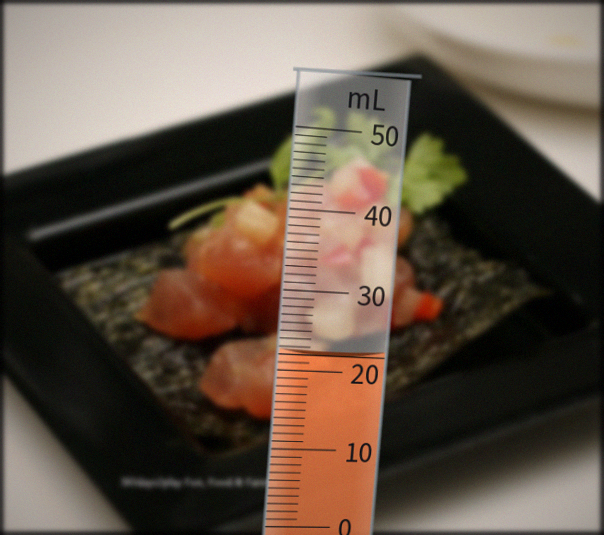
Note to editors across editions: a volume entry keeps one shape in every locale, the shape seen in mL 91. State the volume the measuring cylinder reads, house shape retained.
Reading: mL 22
